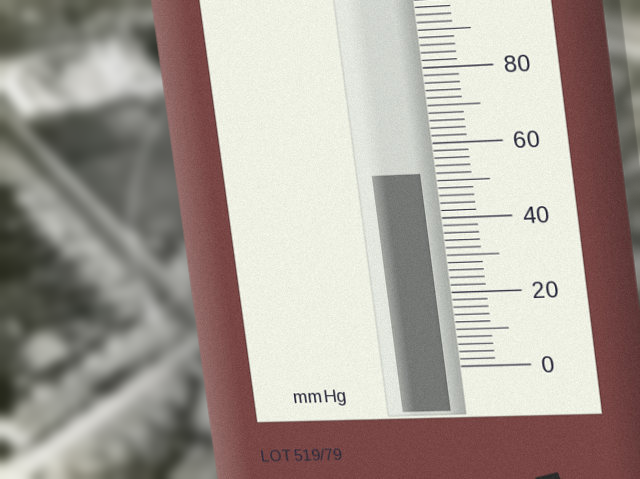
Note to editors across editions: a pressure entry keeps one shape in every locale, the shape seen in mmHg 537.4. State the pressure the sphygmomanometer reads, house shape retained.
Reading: mmHg 52
